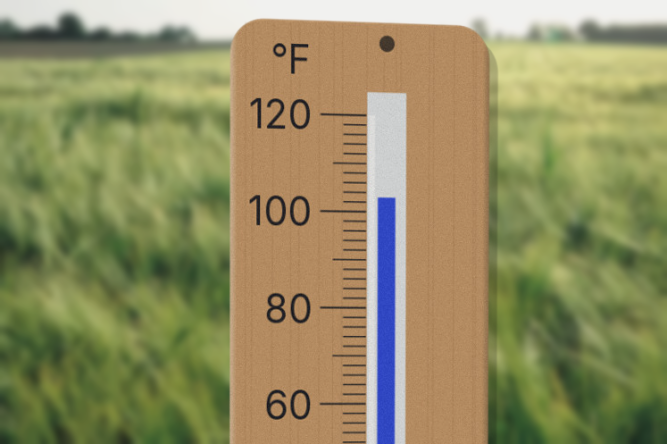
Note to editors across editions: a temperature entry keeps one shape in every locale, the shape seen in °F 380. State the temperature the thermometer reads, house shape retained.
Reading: °F 103
